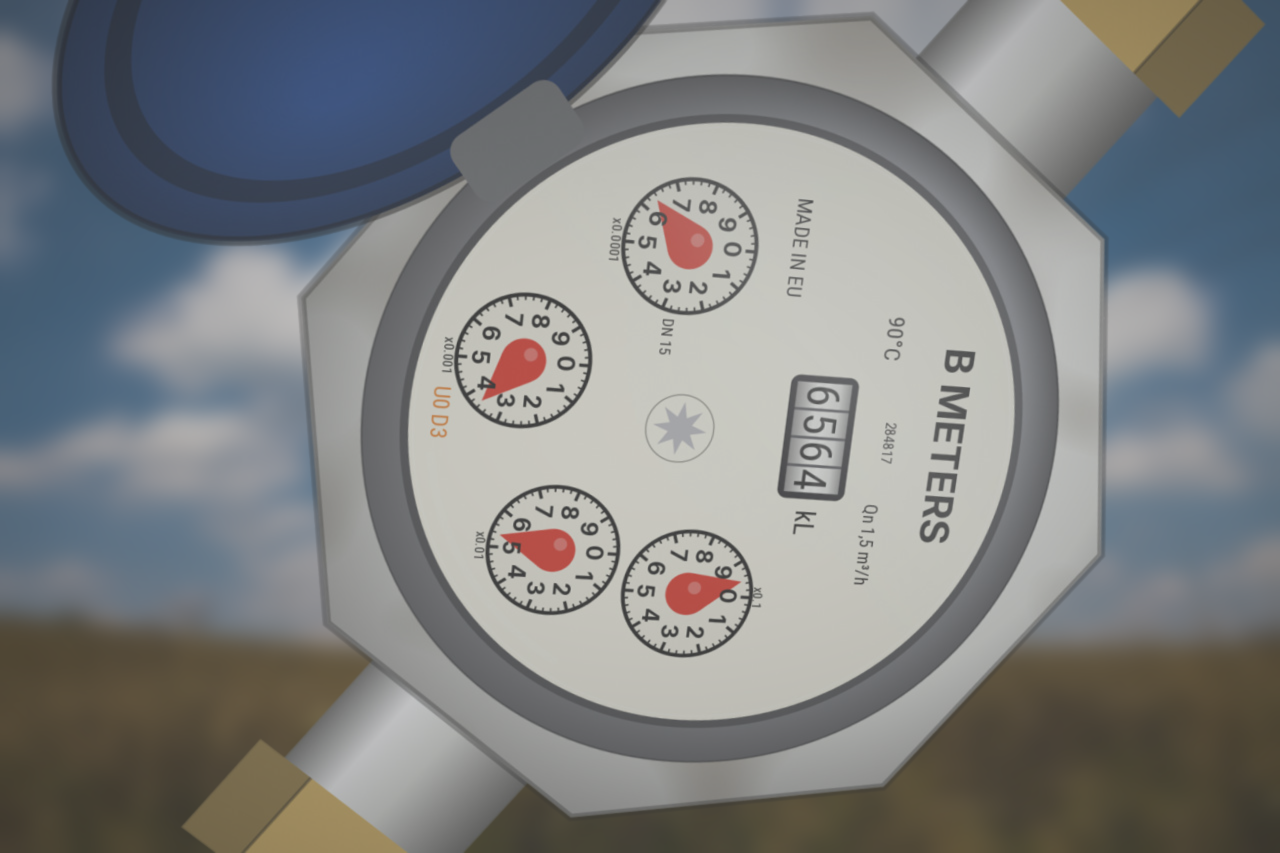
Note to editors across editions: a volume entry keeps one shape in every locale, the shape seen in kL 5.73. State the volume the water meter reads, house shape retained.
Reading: kL 6563.9536
